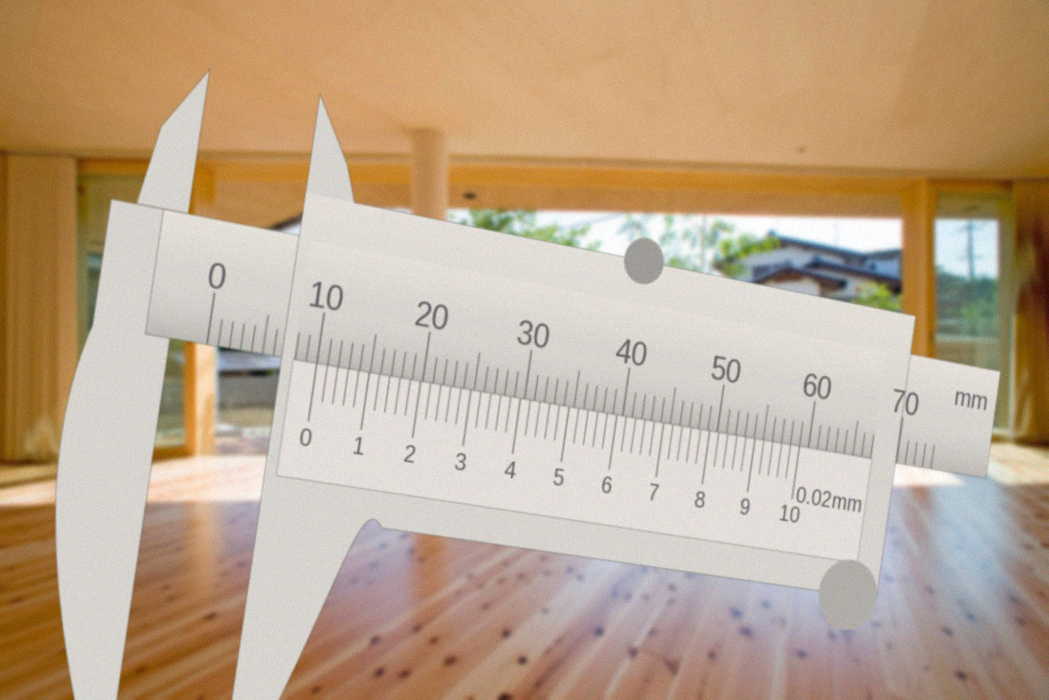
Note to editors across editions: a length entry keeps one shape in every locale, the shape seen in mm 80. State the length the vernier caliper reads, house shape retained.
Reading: mm 10.0
